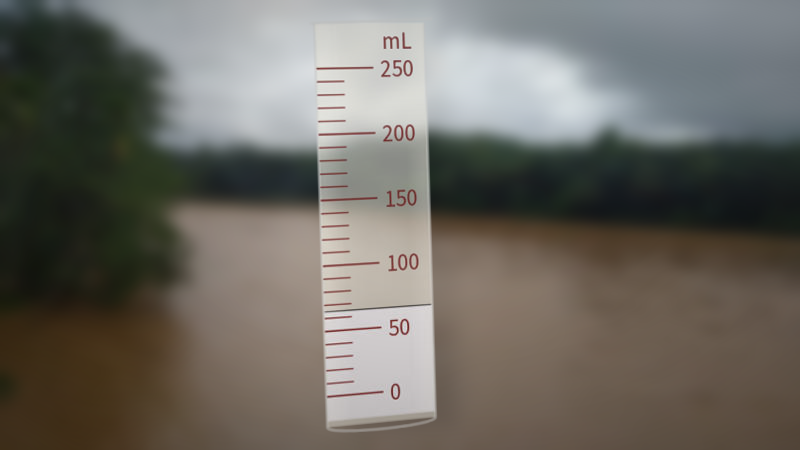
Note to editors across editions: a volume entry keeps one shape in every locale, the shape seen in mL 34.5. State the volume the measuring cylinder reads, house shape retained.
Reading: mL 65
